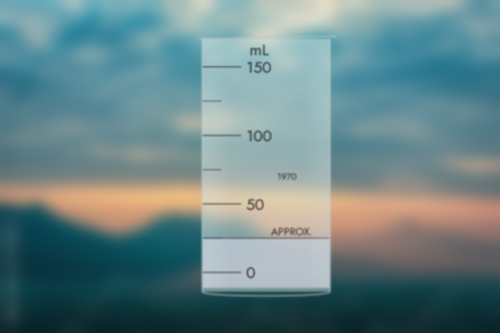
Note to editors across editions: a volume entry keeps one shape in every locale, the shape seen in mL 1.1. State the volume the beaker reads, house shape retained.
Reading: mL 25
